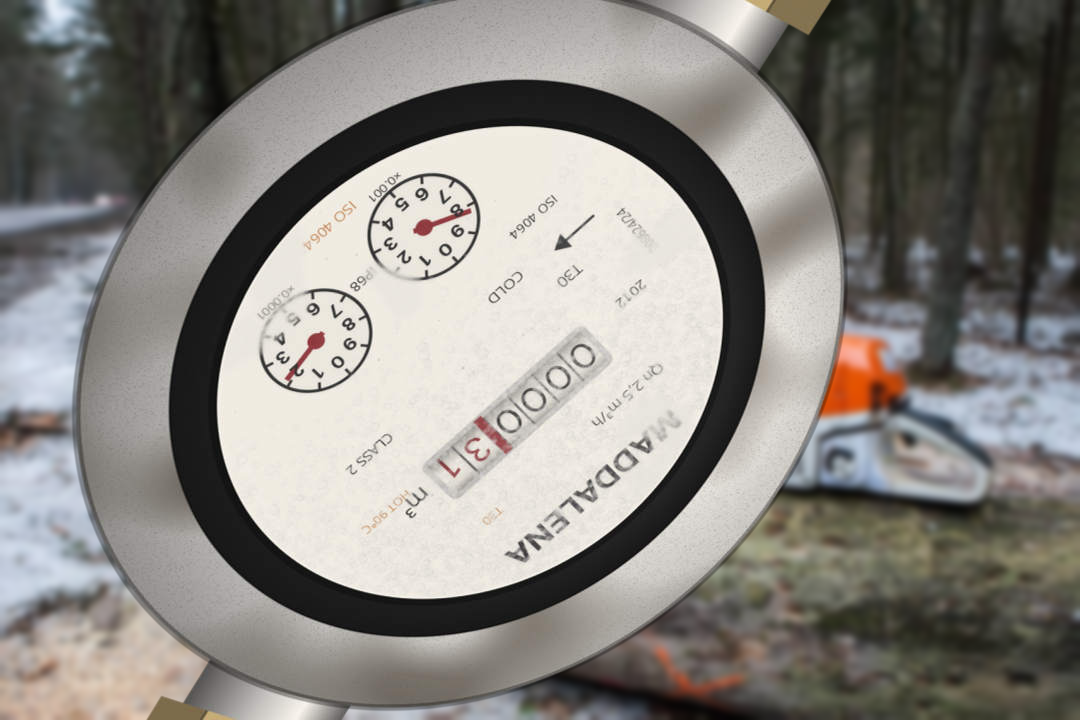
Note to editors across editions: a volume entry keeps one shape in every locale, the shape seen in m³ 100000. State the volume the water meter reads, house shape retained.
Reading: m³ 0.3082
